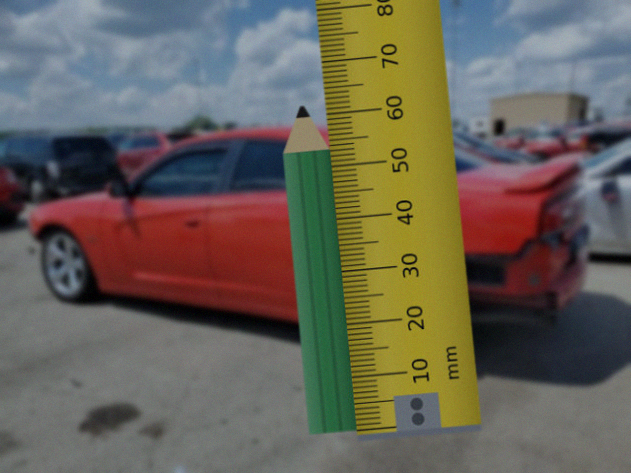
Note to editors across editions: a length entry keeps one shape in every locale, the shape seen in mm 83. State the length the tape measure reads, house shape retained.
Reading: mm 62
